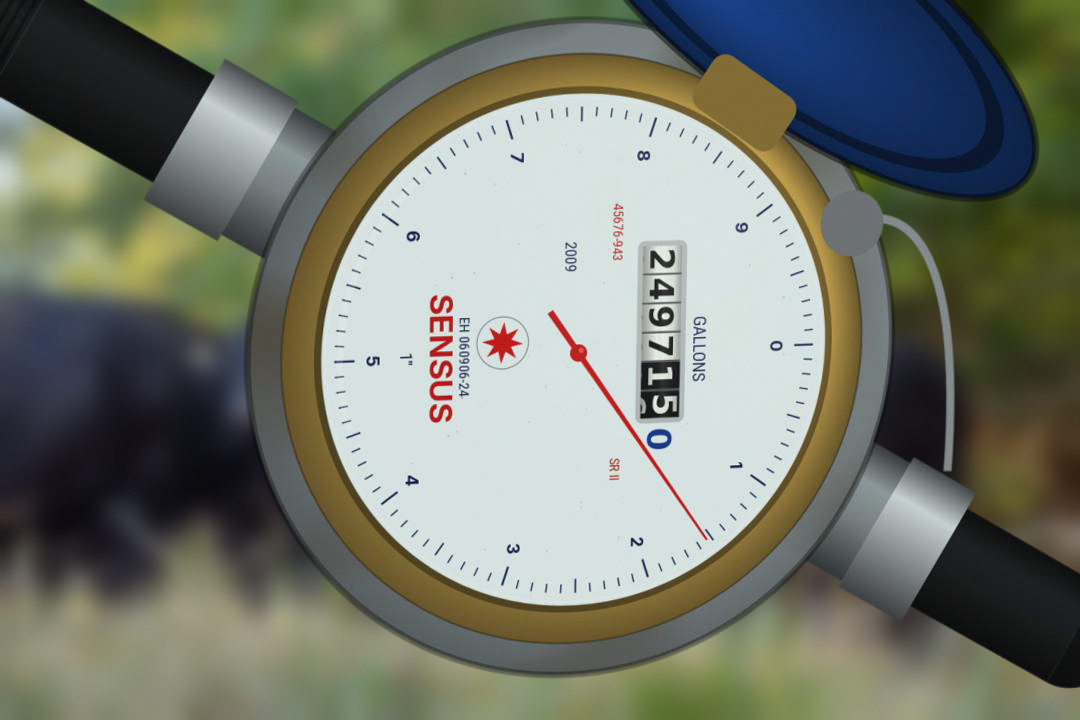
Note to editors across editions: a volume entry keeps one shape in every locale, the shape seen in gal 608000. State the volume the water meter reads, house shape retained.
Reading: gal 2497151.5
